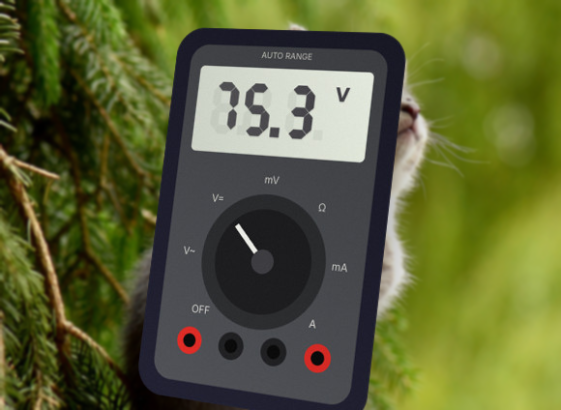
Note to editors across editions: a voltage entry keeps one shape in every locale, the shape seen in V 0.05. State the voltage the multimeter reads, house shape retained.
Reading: V 75.3
